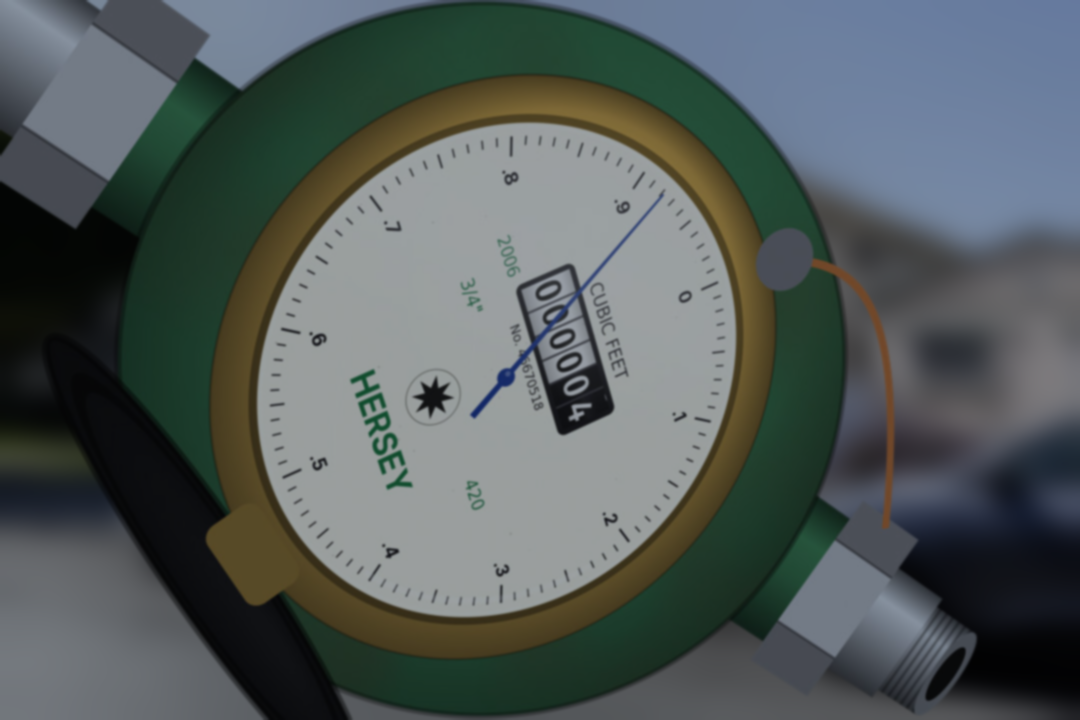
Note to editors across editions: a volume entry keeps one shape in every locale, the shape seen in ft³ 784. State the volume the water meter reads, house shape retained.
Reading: ft³ 3.92
